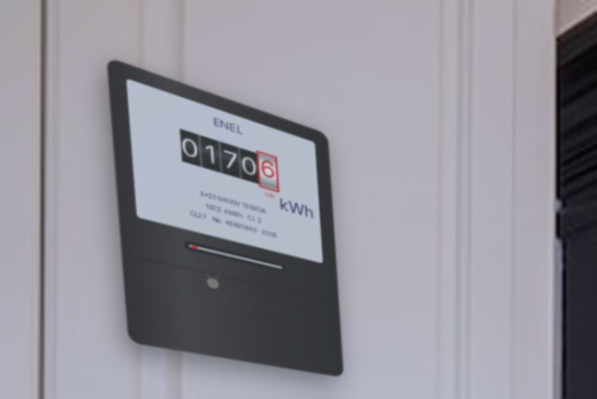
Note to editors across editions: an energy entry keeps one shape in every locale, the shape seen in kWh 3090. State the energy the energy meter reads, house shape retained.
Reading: kWh 170.6
